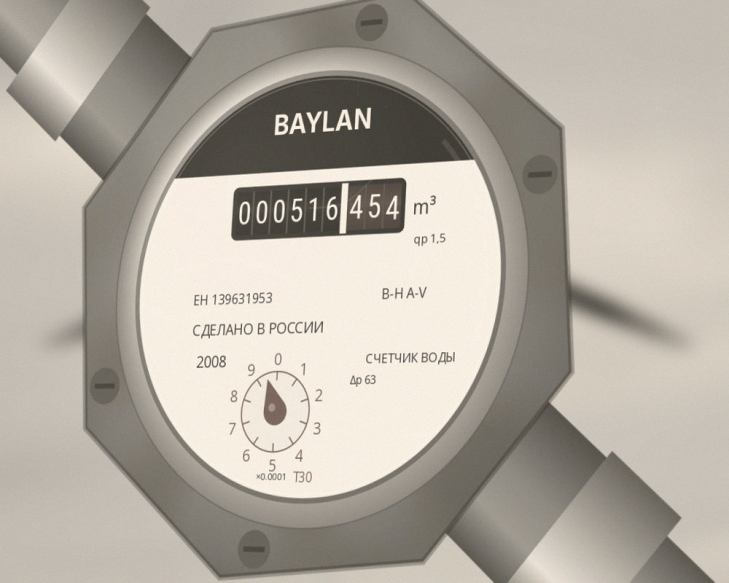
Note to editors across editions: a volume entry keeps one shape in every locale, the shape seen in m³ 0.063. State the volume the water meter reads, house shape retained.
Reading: m³ 516.4539
